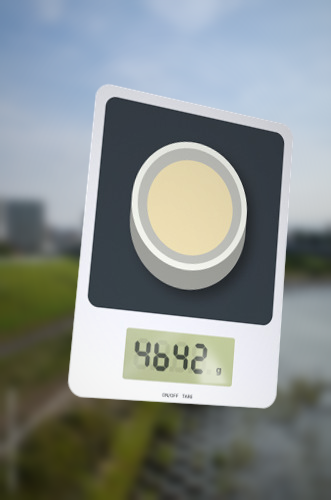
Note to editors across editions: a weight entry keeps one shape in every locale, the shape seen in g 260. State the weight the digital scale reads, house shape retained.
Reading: g 4642
